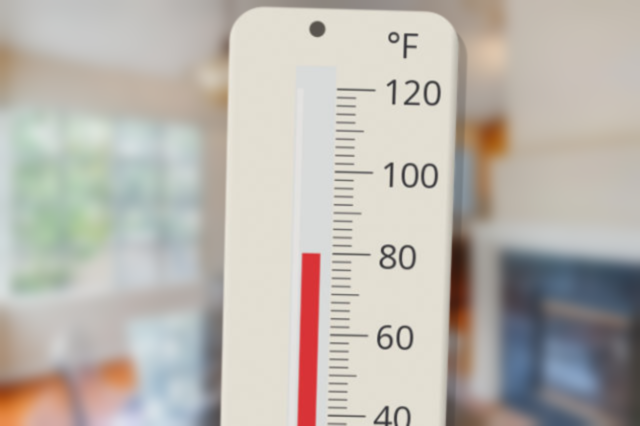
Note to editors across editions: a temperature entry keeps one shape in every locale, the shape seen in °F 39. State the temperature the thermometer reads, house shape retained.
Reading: °F 80
